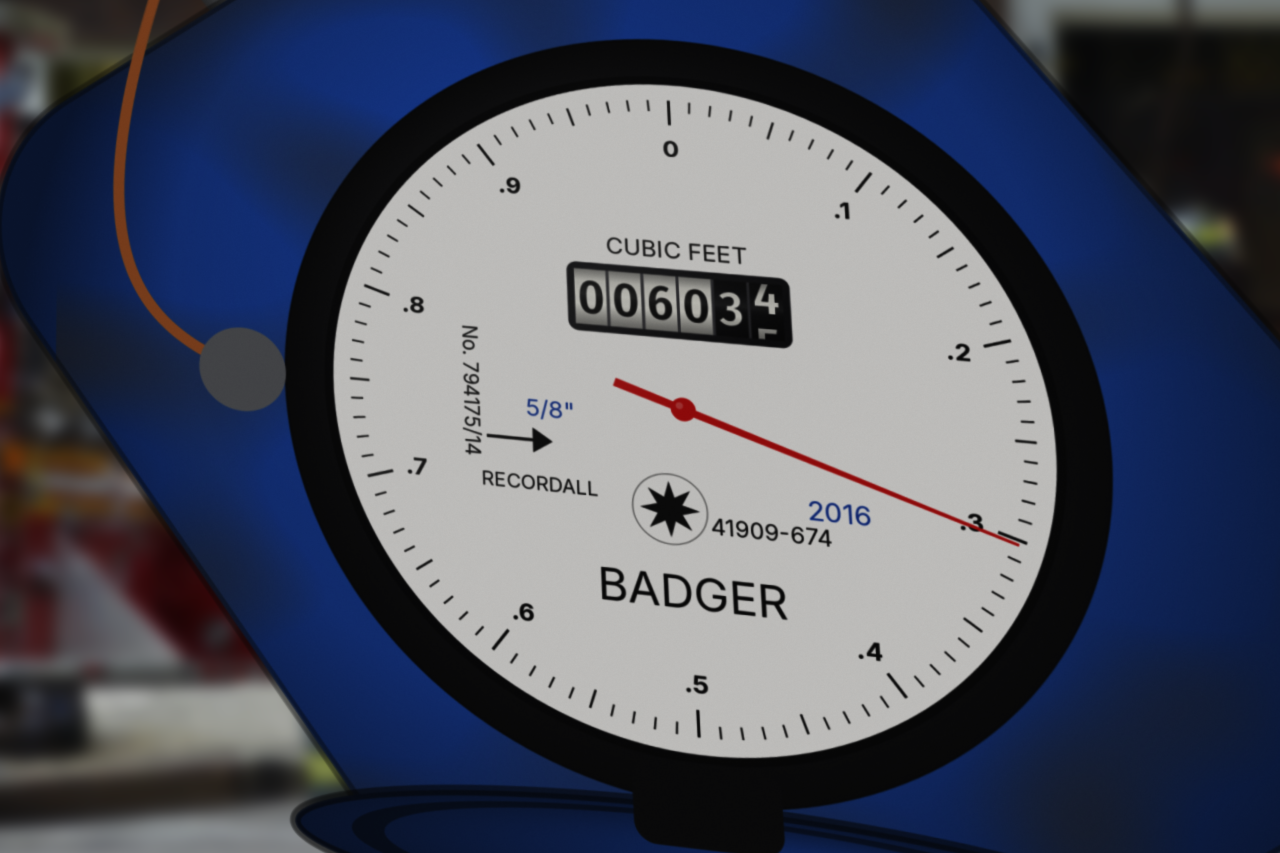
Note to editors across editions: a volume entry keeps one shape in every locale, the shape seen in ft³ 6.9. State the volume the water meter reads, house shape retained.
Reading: ft³ 6034.30
